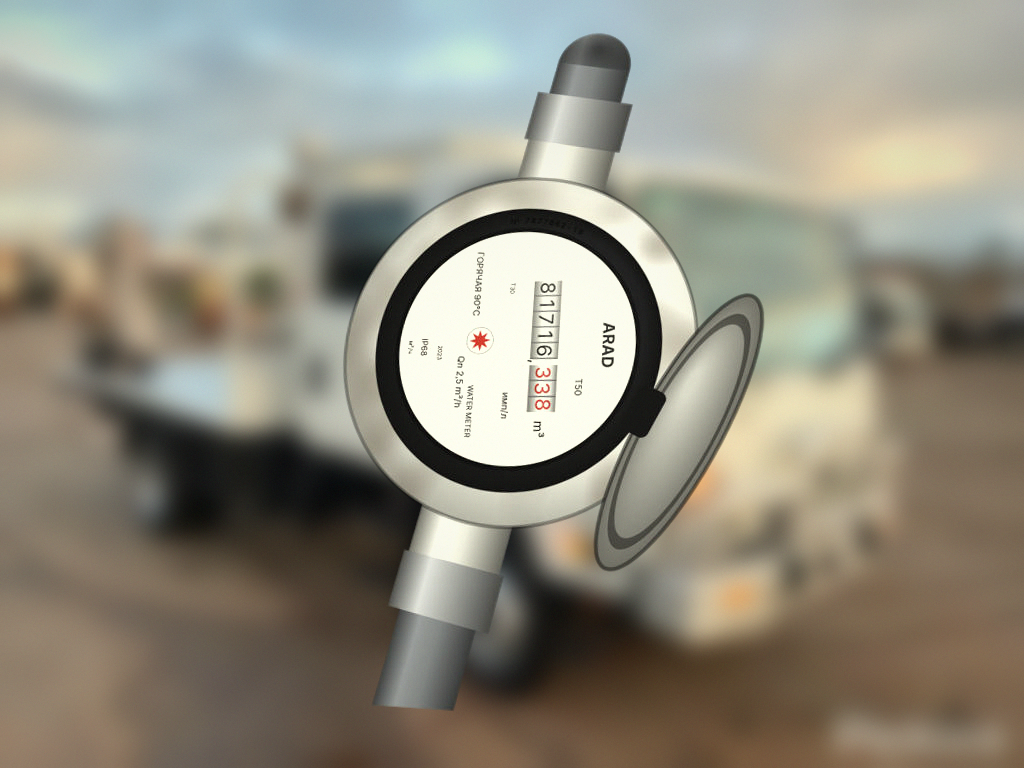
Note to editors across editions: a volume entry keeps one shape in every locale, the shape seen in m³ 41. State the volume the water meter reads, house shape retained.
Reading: m³ 81716.338
